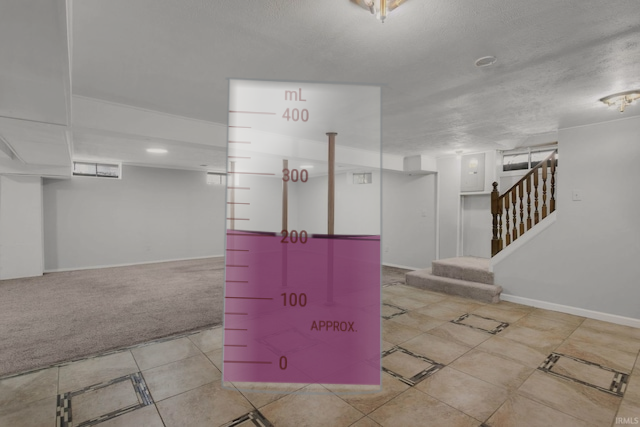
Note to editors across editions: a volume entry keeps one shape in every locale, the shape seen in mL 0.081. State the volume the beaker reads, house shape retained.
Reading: mL 200
